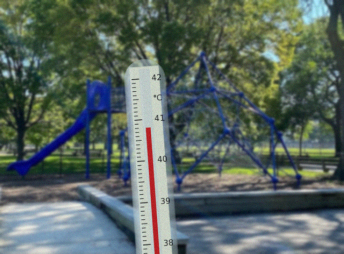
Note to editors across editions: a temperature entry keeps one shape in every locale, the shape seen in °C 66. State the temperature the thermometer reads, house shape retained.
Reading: °C 40.8
